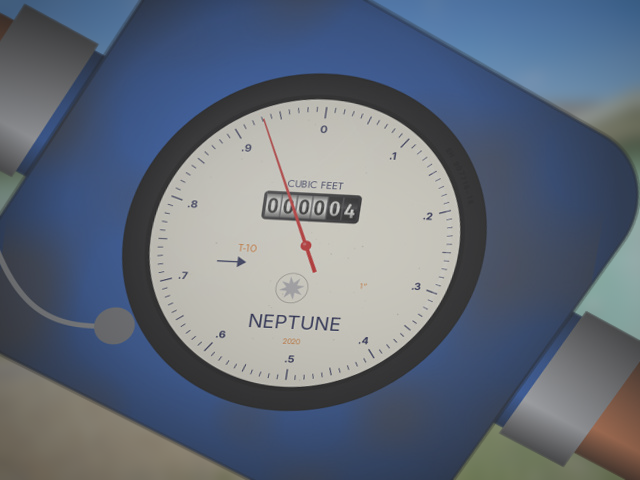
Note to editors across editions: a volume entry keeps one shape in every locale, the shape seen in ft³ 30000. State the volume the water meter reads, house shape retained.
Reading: ft³ 3.93
